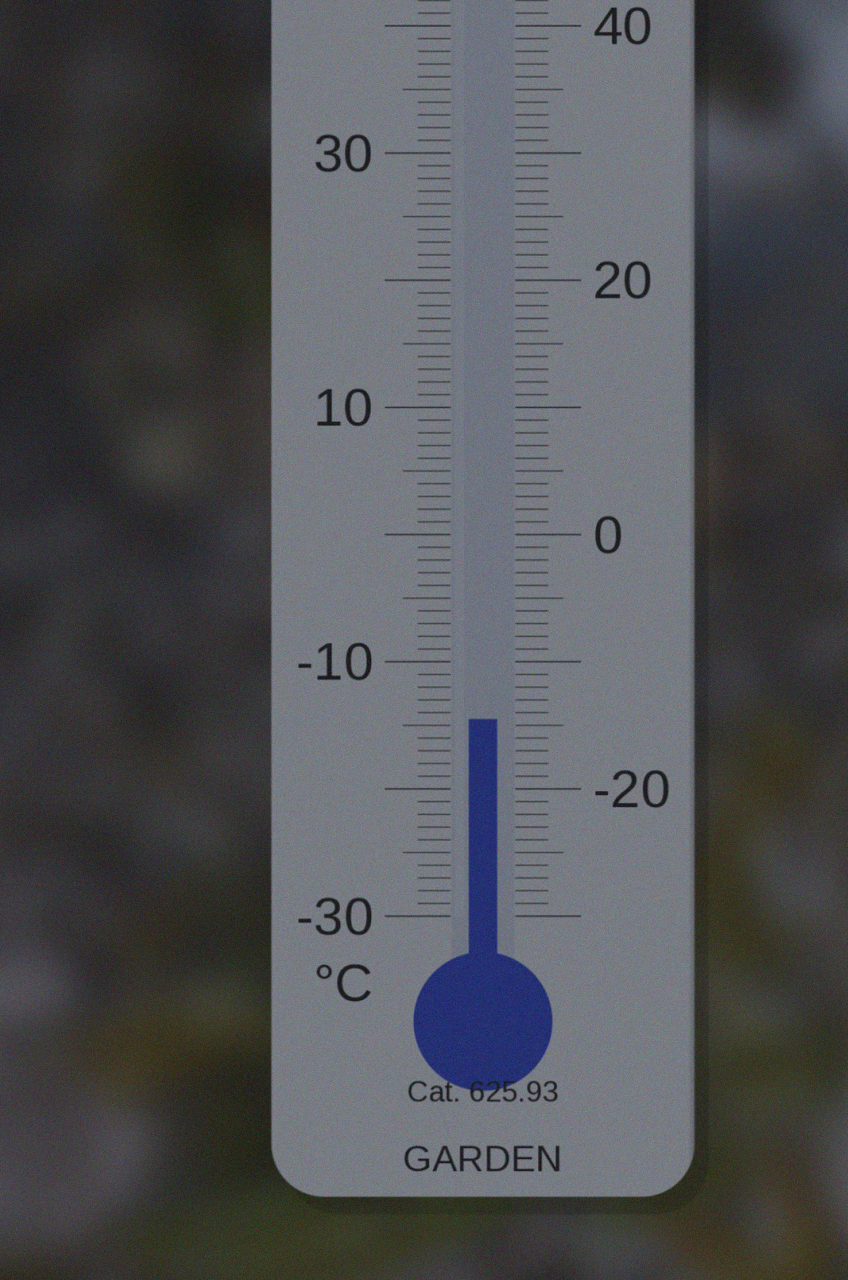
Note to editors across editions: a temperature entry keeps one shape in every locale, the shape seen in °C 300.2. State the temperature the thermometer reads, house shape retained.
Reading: °C -14.5
